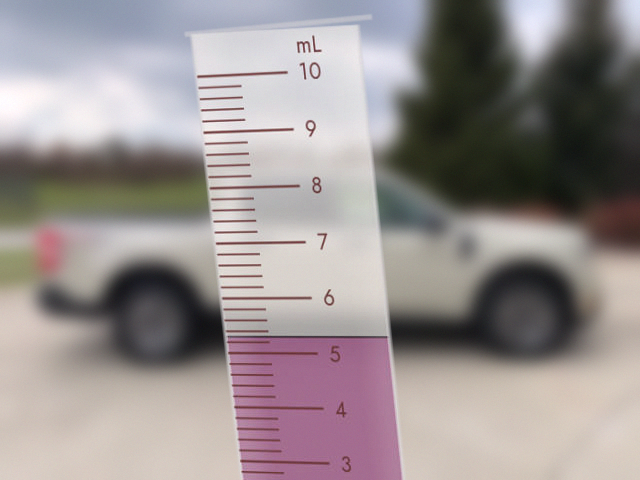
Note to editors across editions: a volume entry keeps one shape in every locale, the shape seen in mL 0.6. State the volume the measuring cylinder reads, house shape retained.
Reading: mL 5.3
